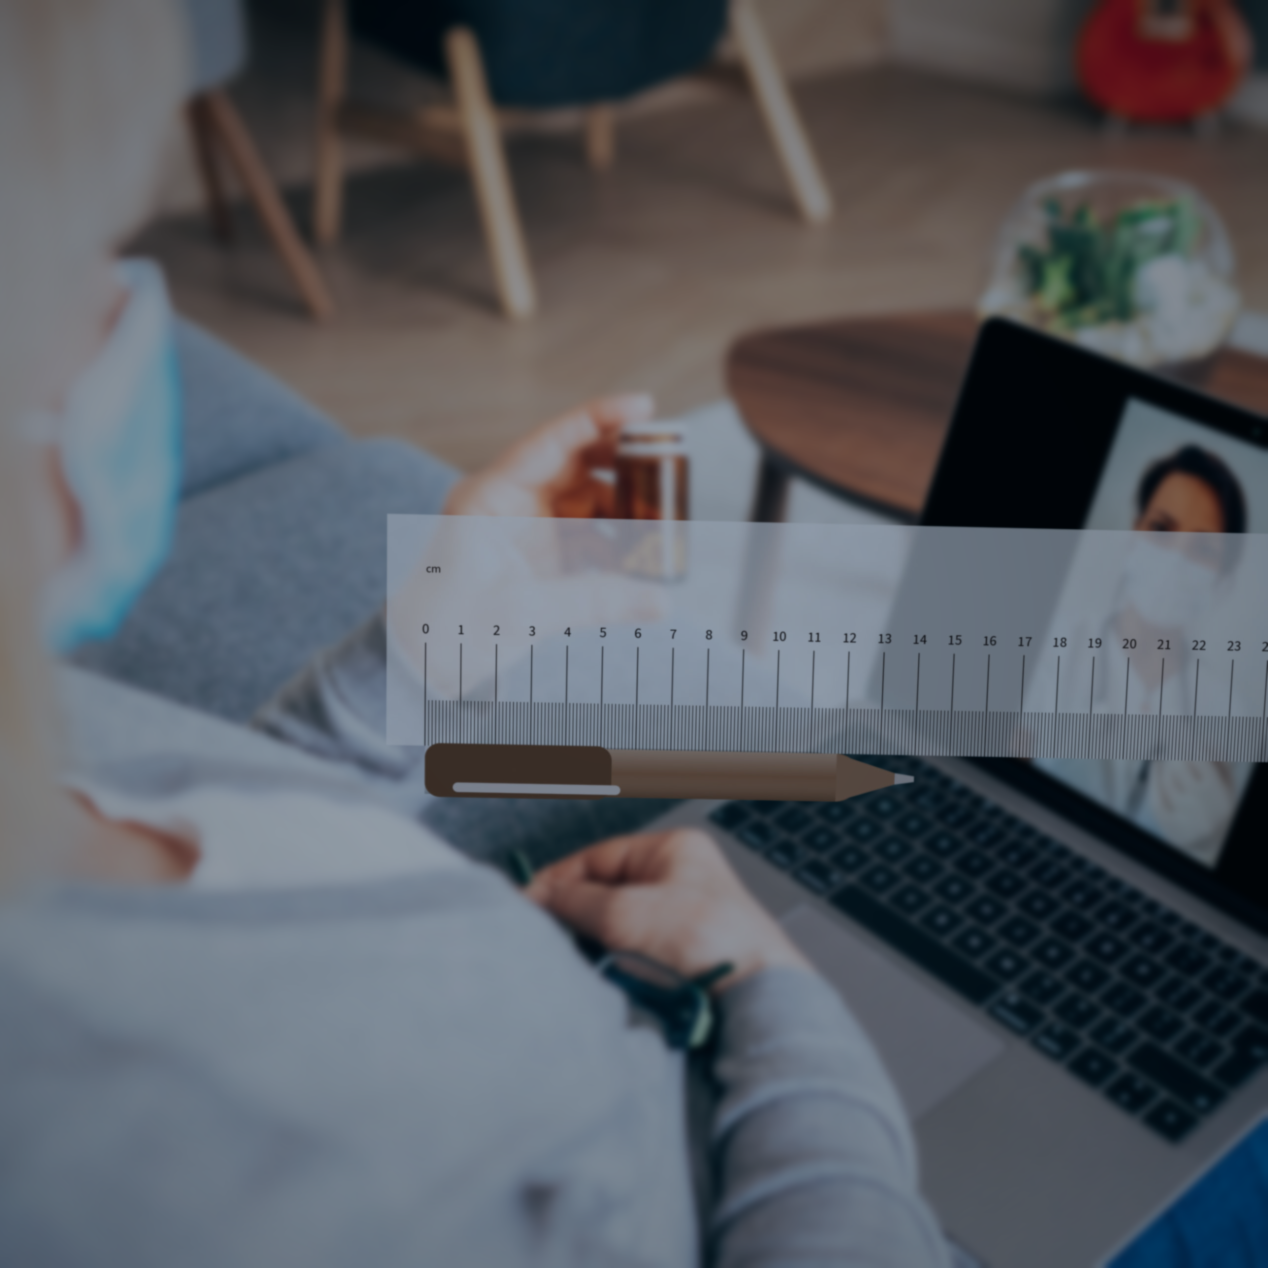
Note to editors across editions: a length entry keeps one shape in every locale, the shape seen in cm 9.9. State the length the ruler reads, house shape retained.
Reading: cm 14
